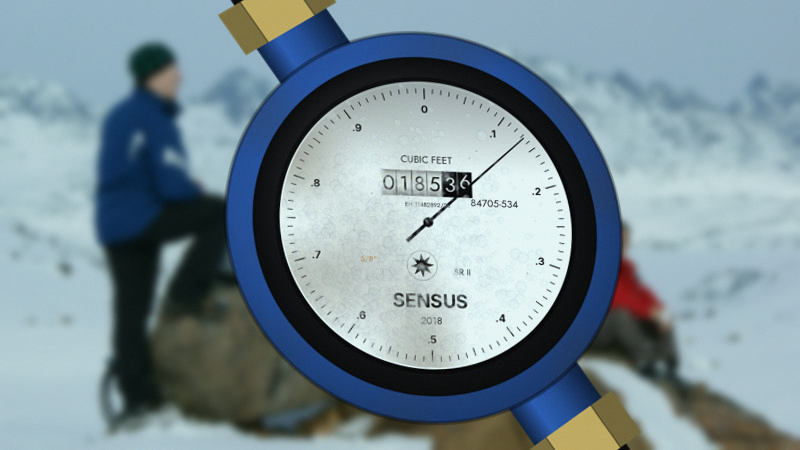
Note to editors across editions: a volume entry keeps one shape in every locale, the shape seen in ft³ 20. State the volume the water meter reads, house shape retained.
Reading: ft³ 18536.13
